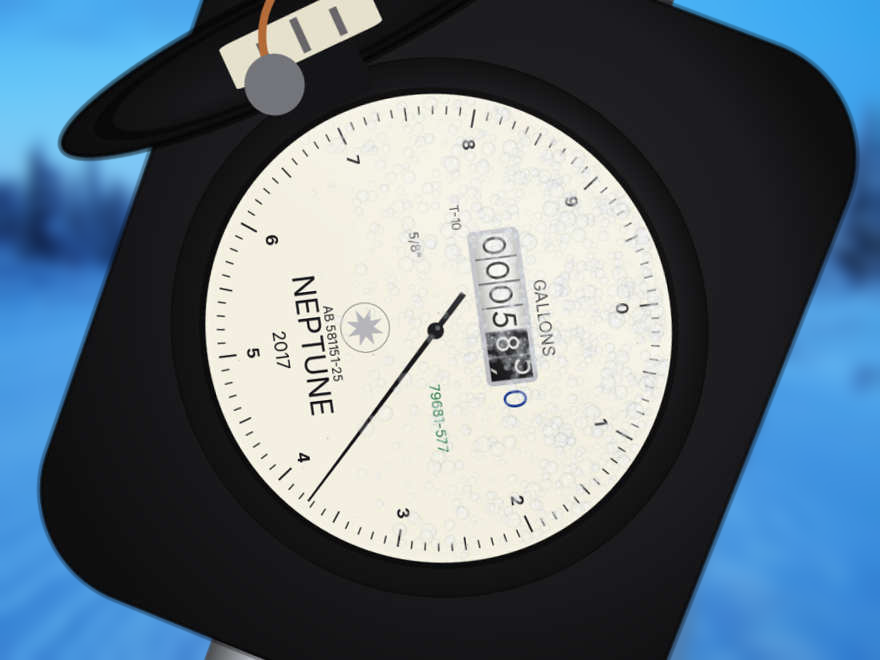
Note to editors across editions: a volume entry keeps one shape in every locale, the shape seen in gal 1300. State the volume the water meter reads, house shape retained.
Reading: gal 5853.7
